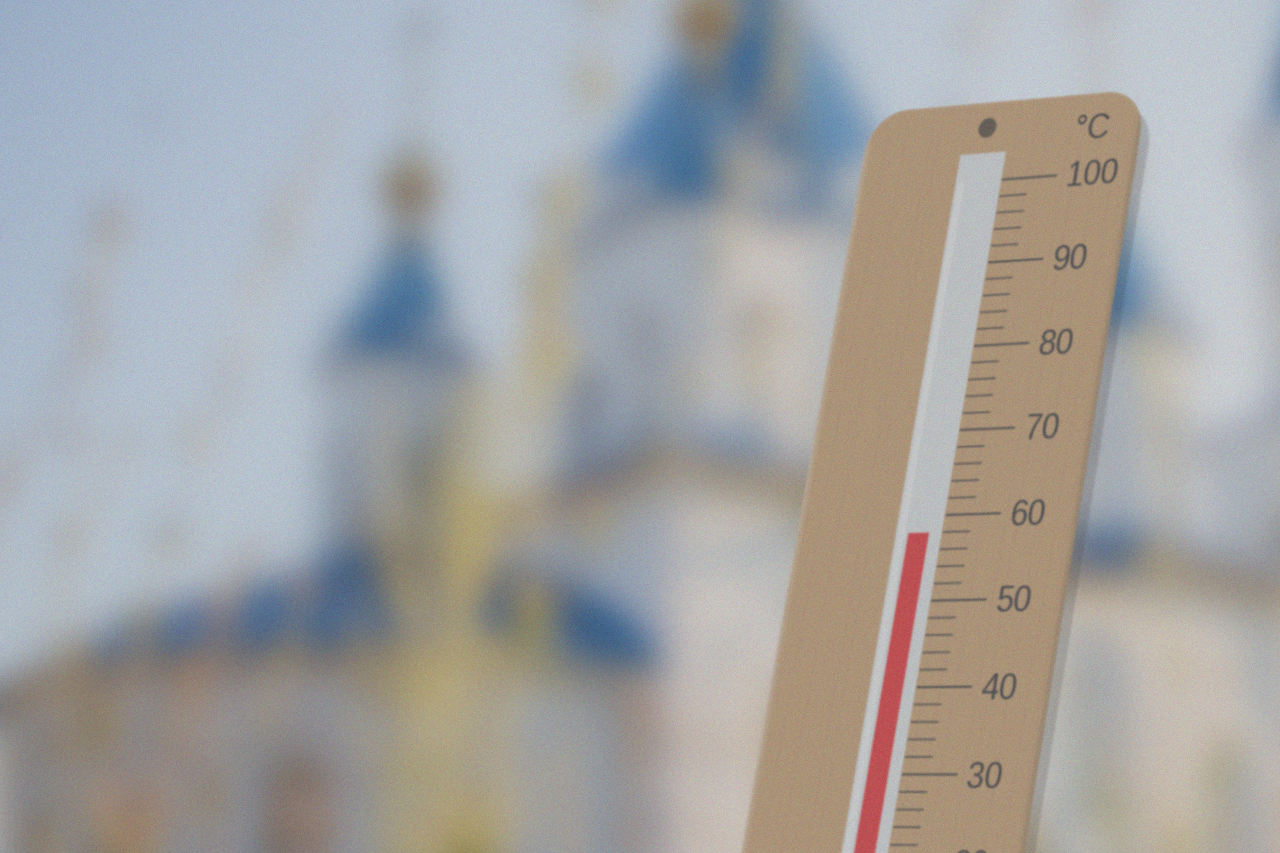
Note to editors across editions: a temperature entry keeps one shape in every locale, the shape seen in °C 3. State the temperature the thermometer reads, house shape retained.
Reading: °C 58
